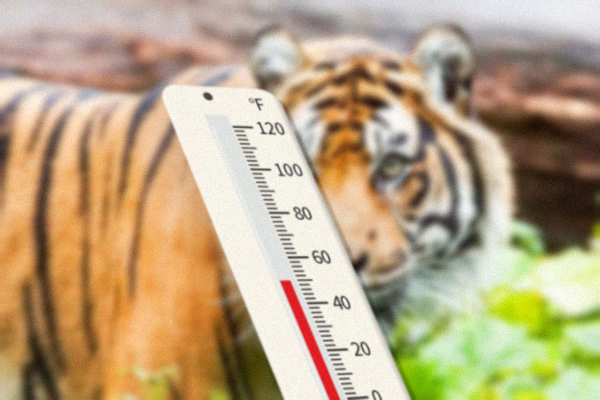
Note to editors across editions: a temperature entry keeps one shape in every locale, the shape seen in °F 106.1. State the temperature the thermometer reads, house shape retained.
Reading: °F 50
